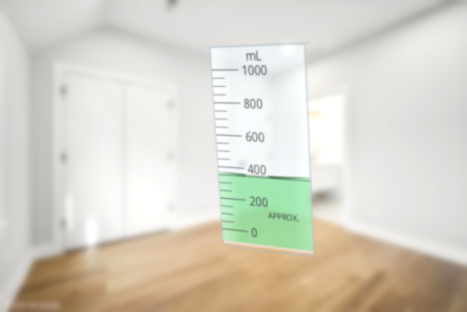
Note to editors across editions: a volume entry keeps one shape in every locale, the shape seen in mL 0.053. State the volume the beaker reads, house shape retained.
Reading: mL 350
